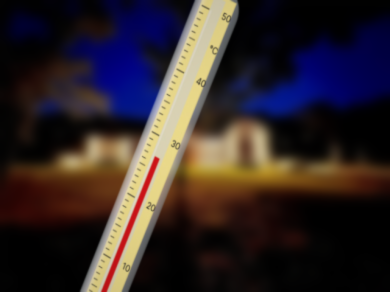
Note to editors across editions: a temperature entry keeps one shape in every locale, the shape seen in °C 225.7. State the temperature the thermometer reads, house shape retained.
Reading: °C 27
